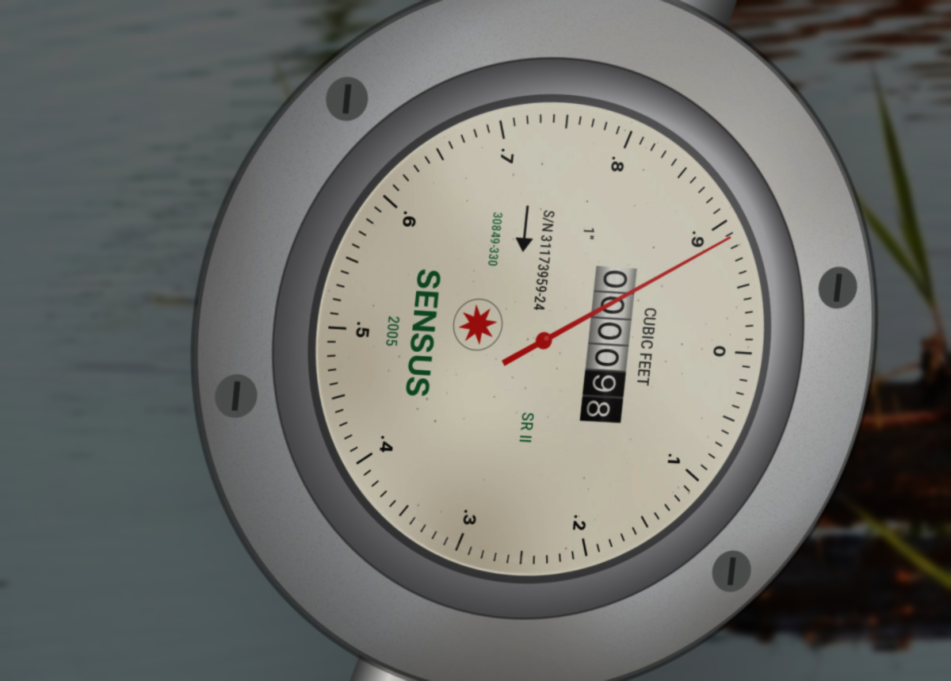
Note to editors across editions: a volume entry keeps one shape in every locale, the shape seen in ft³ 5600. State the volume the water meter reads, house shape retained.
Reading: ft³ 97.91
